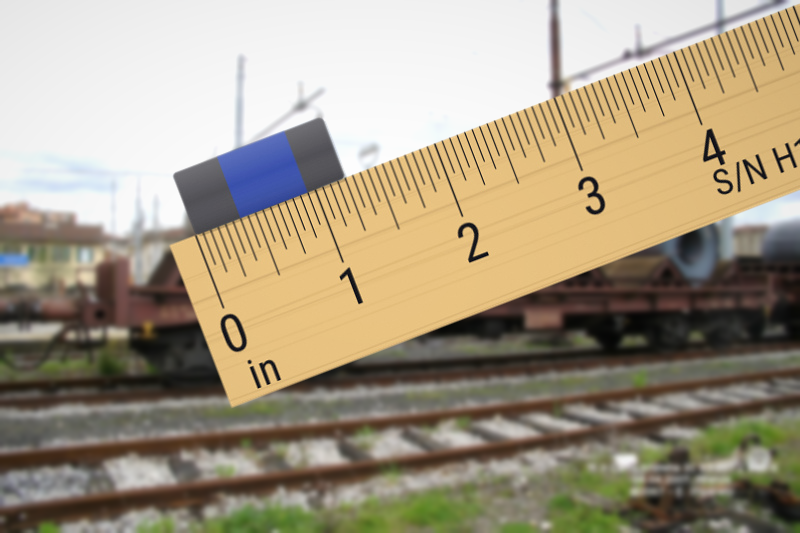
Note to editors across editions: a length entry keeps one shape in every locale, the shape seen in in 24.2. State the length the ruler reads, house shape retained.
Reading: in 1.25
